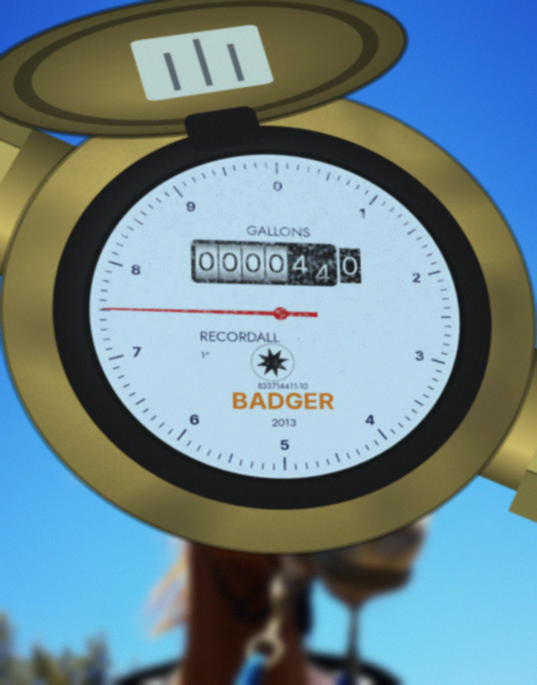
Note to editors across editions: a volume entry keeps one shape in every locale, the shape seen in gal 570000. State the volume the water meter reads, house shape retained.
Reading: gal 437.5
